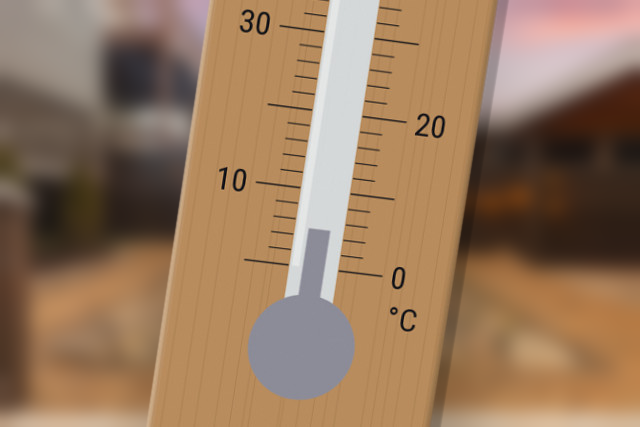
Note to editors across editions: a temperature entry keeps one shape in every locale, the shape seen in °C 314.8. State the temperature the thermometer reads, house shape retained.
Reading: °C 5
